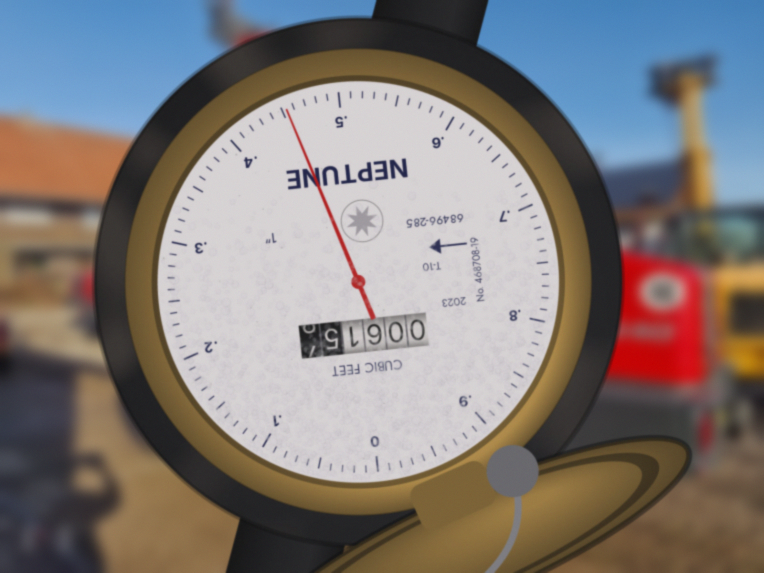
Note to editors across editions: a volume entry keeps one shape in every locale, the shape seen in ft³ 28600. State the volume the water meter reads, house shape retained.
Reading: ft³ 6157.45
